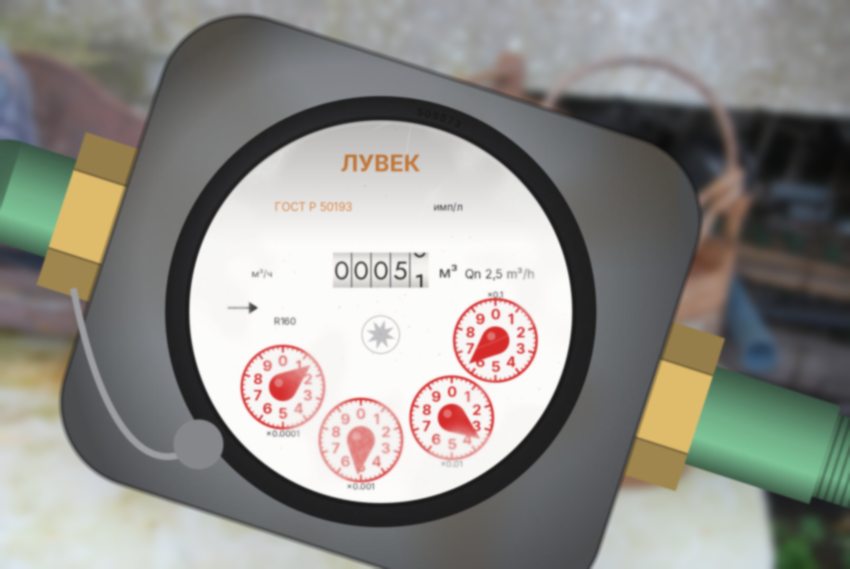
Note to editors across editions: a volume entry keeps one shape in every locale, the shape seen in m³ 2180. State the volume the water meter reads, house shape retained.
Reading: m³ 50.6351
